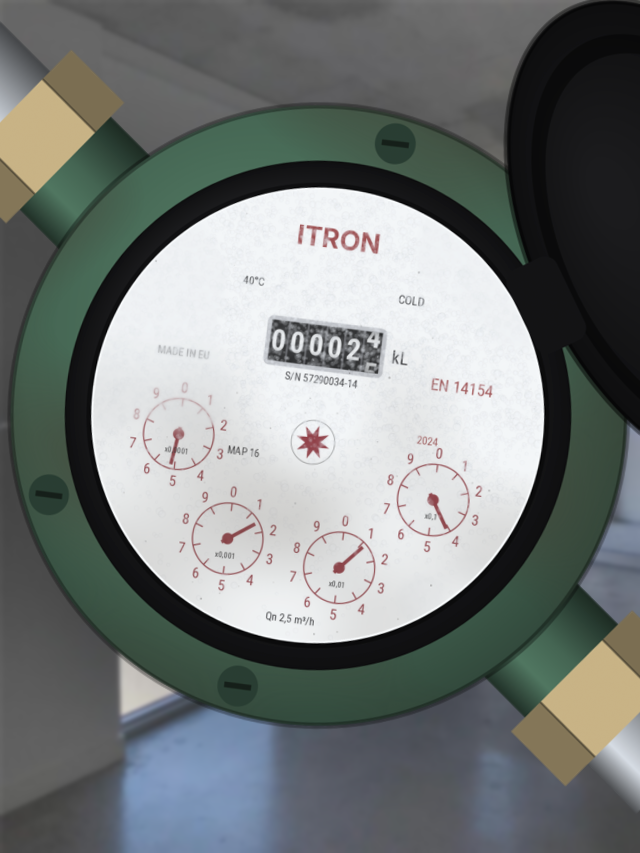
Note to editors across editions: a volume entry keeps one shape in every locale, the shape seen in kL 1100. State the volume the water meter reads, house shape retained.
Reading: kL 24.4115
